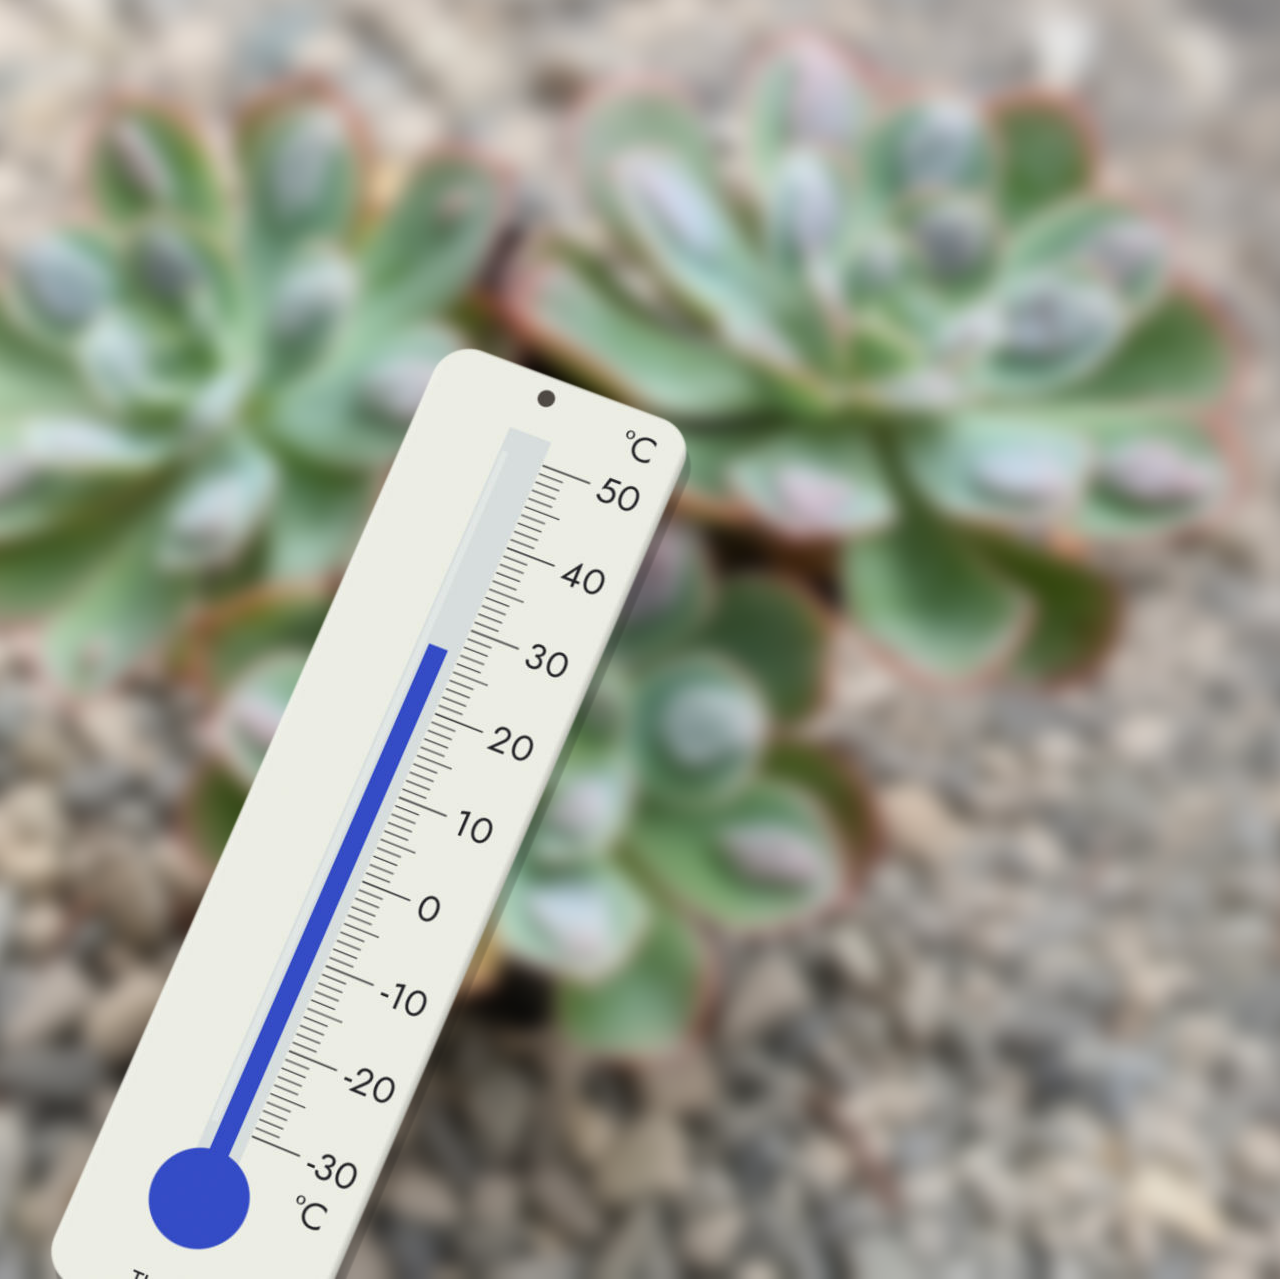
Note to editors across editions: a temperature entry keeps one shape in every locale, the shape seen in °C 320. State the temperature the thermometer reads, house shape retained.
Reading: °C 27
